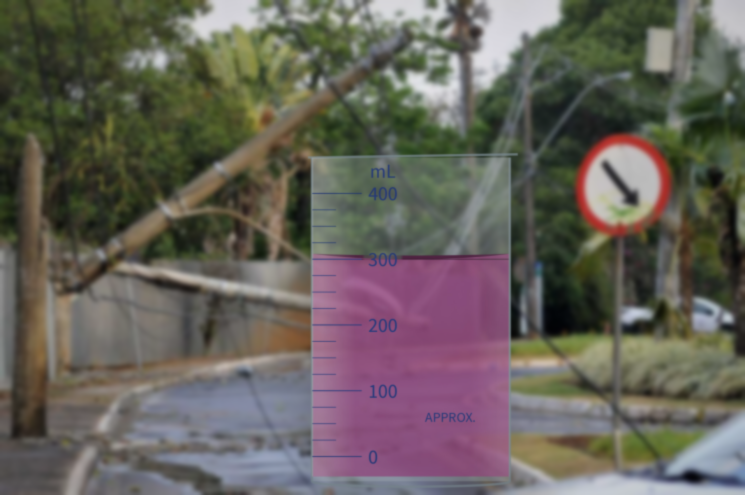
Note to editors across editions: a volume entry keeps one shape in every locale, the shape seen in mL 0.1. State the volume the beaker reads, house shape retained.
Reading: mL 300
